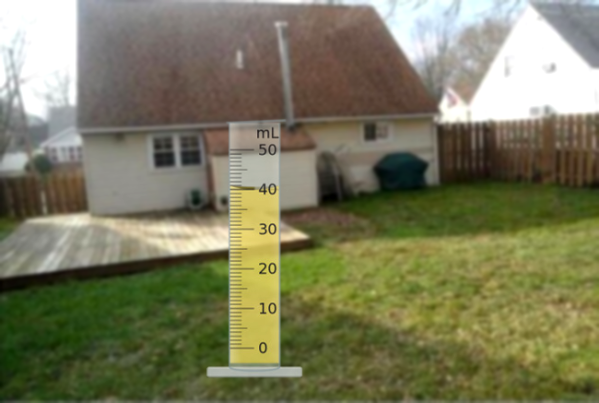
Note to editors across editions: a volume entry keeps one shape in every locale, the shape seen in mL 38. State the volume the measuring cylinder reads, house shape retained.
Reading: mL 40
